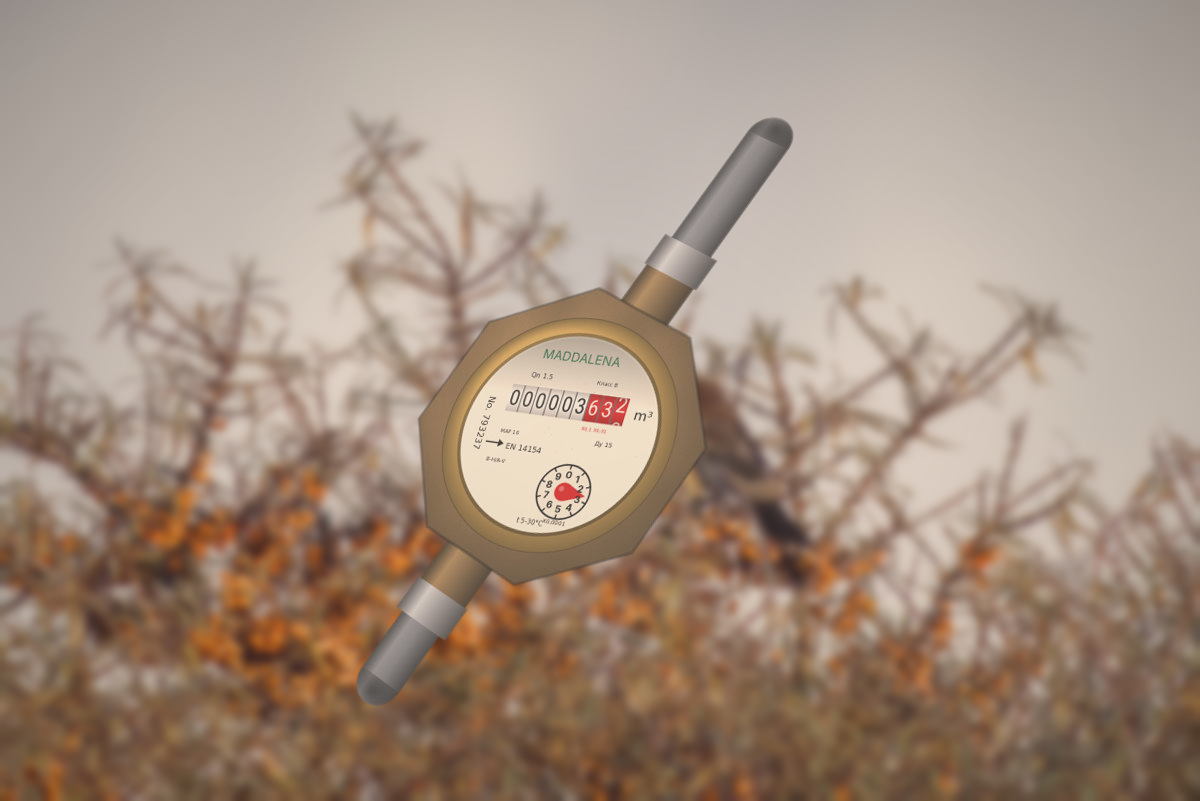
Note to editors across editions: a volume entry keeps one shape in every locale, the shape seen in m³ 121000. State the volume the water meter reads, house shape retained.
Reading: m³ 3.6322
